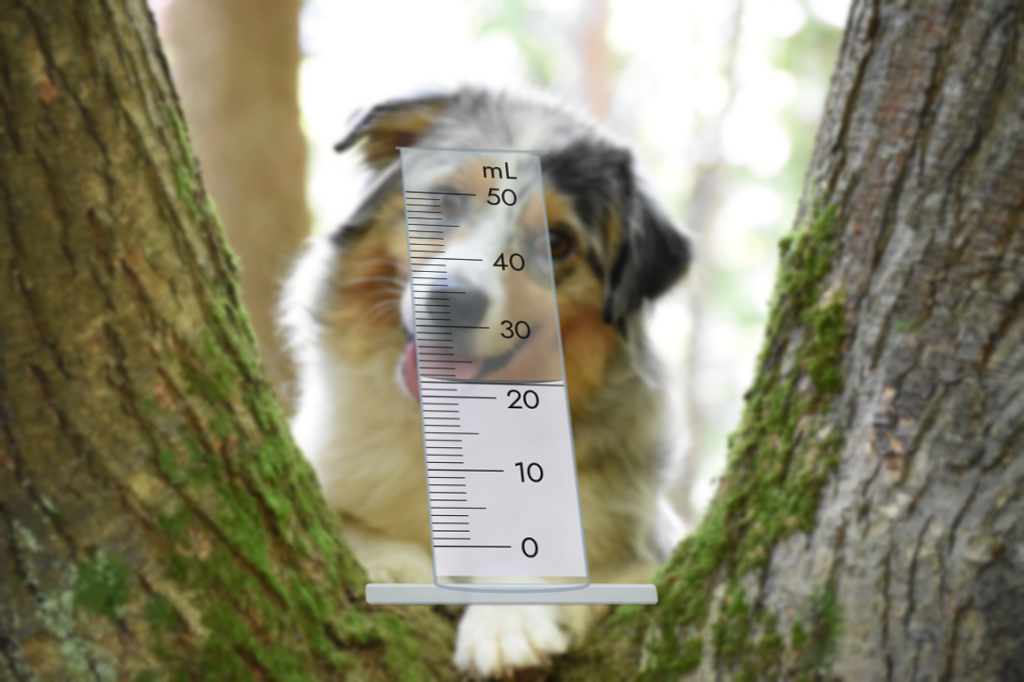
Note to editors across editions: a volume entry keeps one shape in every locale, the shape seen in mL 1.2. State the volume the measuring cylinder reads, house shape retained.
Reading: mL 22
